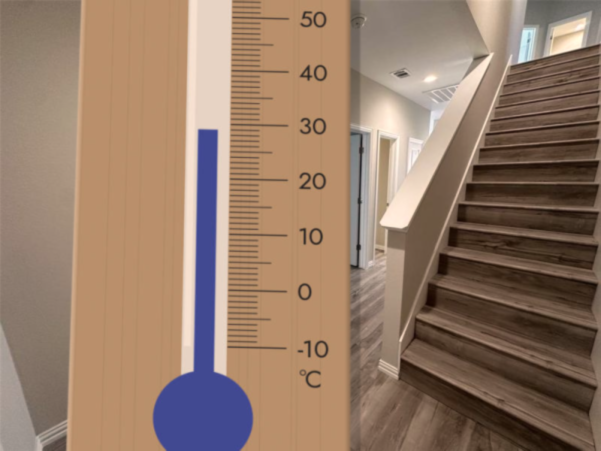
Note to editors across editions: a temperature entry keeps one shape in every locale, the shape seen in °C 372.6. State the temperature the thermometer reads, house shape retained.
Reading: °C 29
